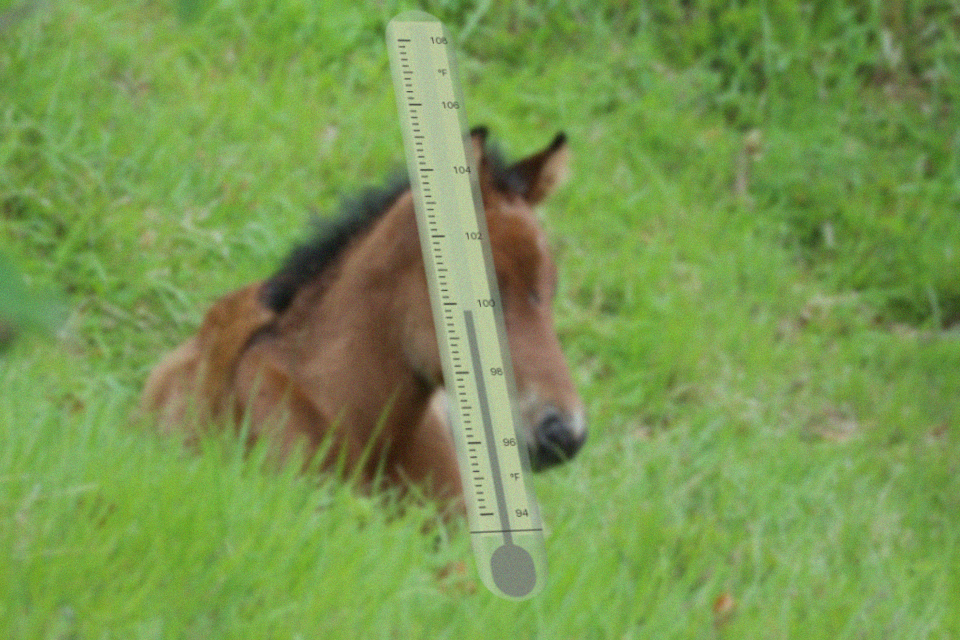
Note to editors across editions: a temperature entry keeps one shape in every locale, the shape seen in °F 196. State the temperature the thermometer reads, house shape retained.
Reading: °F 99.8
